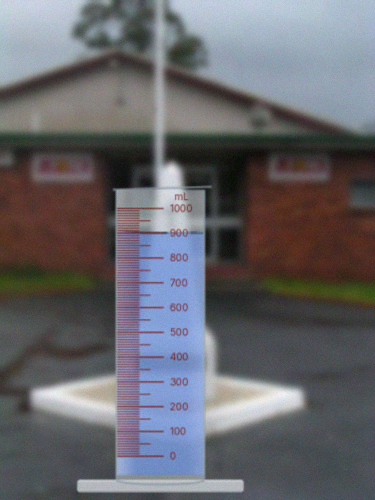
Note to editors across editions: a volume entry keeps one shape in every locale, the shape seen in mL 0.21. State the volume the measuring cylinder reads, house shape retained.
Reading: mL 900
